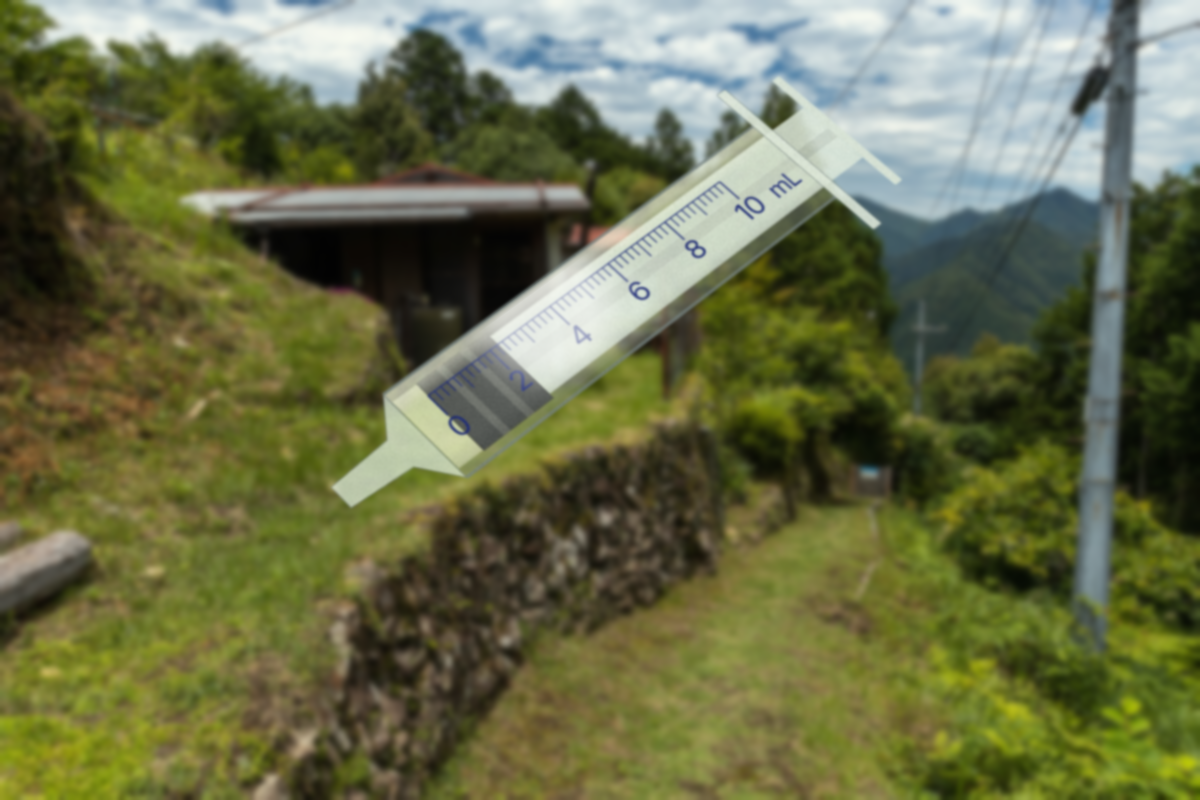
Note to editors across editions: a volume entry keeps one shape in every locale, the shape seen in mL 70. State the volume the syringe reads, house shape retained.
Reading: mL 0
